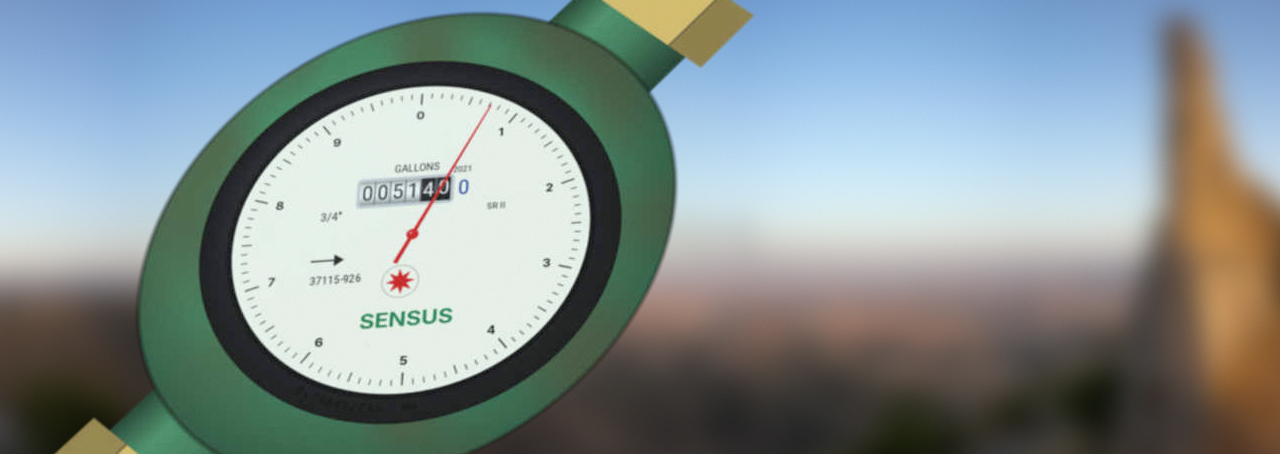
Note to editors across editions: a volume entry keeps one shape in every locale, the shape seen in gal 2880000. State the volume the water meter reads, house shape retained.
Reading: gal 51400.7
